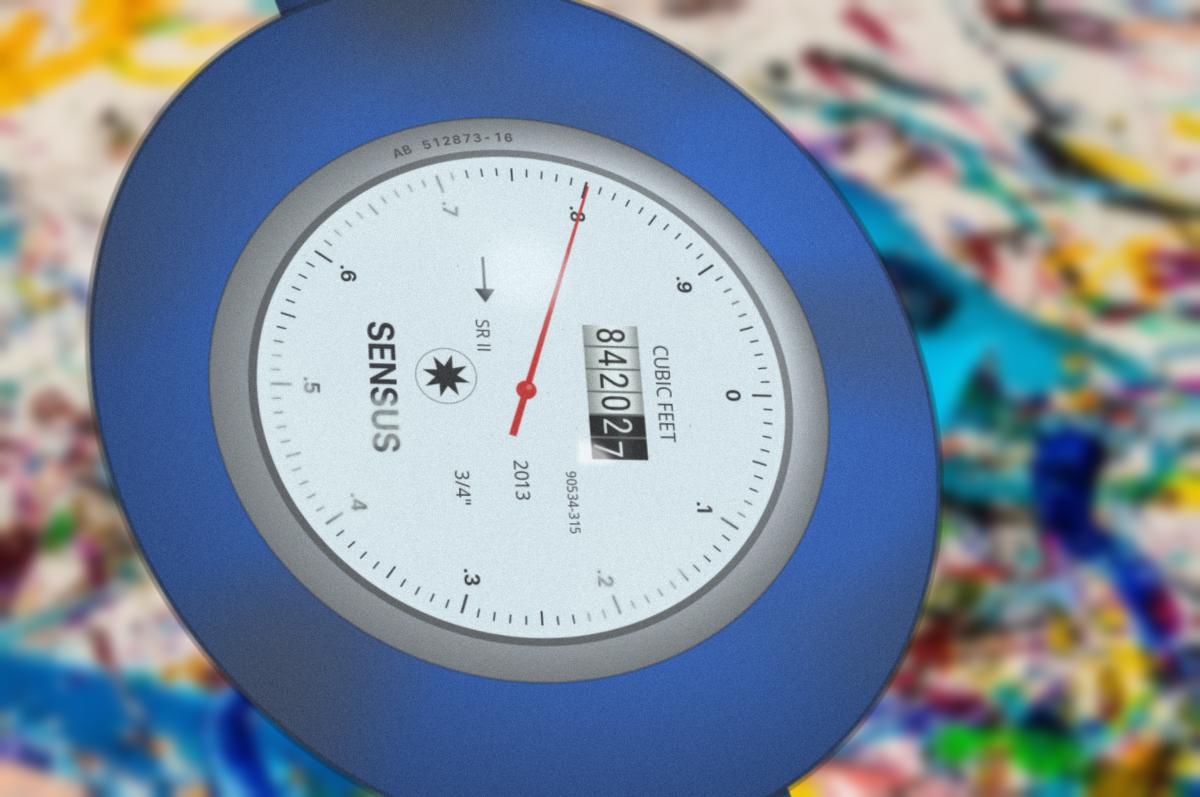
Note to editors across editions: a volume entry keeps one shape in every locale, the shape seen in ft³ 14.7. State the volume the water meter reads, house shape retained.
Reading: ft³ 842026.80
